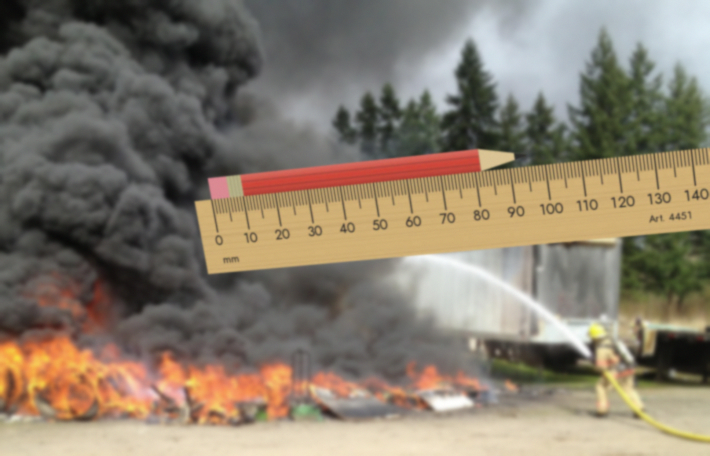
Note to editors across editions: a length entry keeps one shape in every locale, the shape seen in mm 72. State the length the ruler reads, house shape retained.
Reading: mm 95
